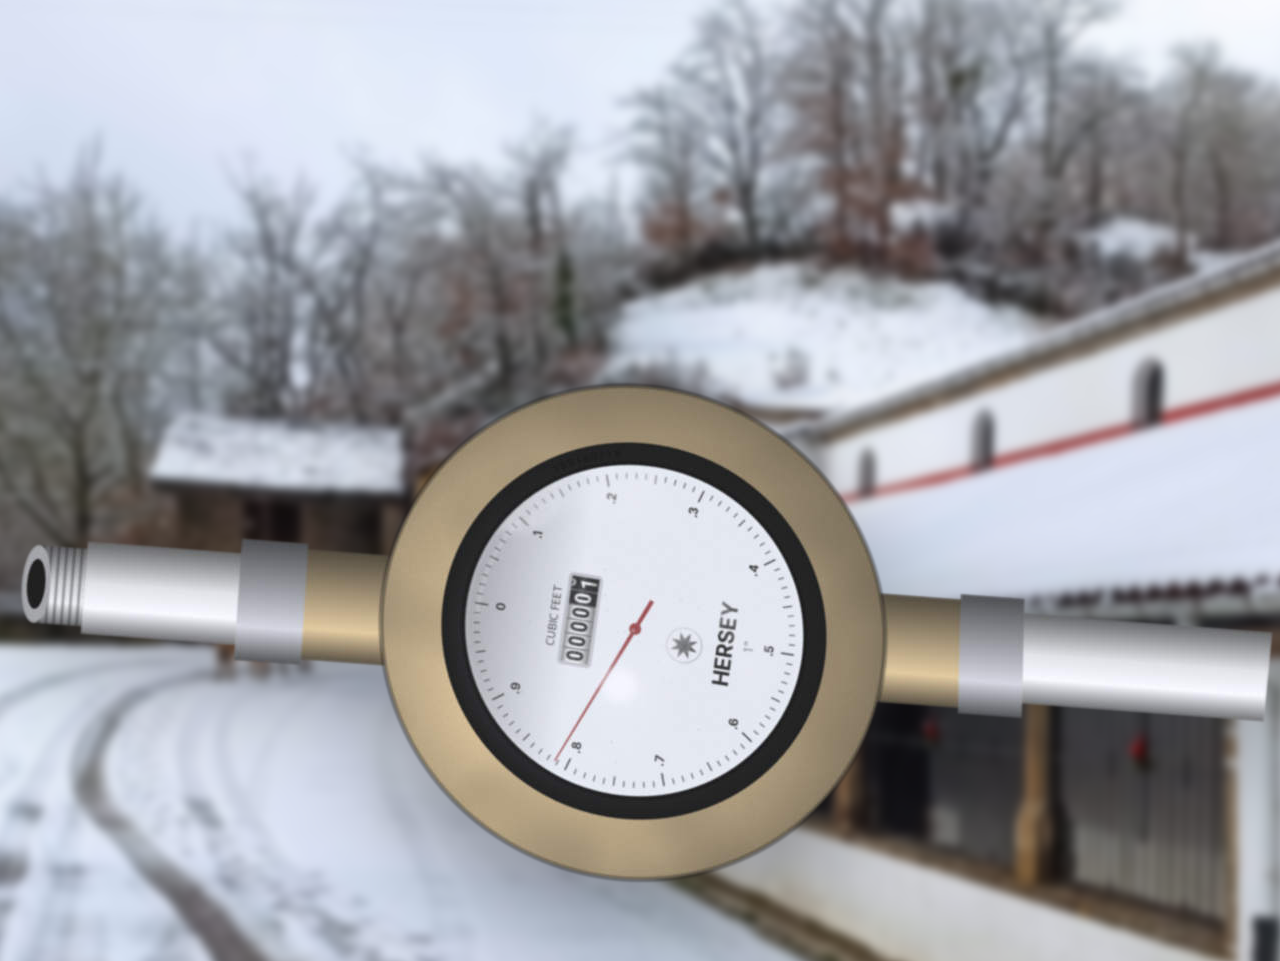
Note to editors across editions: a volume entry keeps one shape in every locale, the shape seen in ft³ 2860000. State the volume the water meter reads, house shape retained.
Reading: ft³ 0.81
